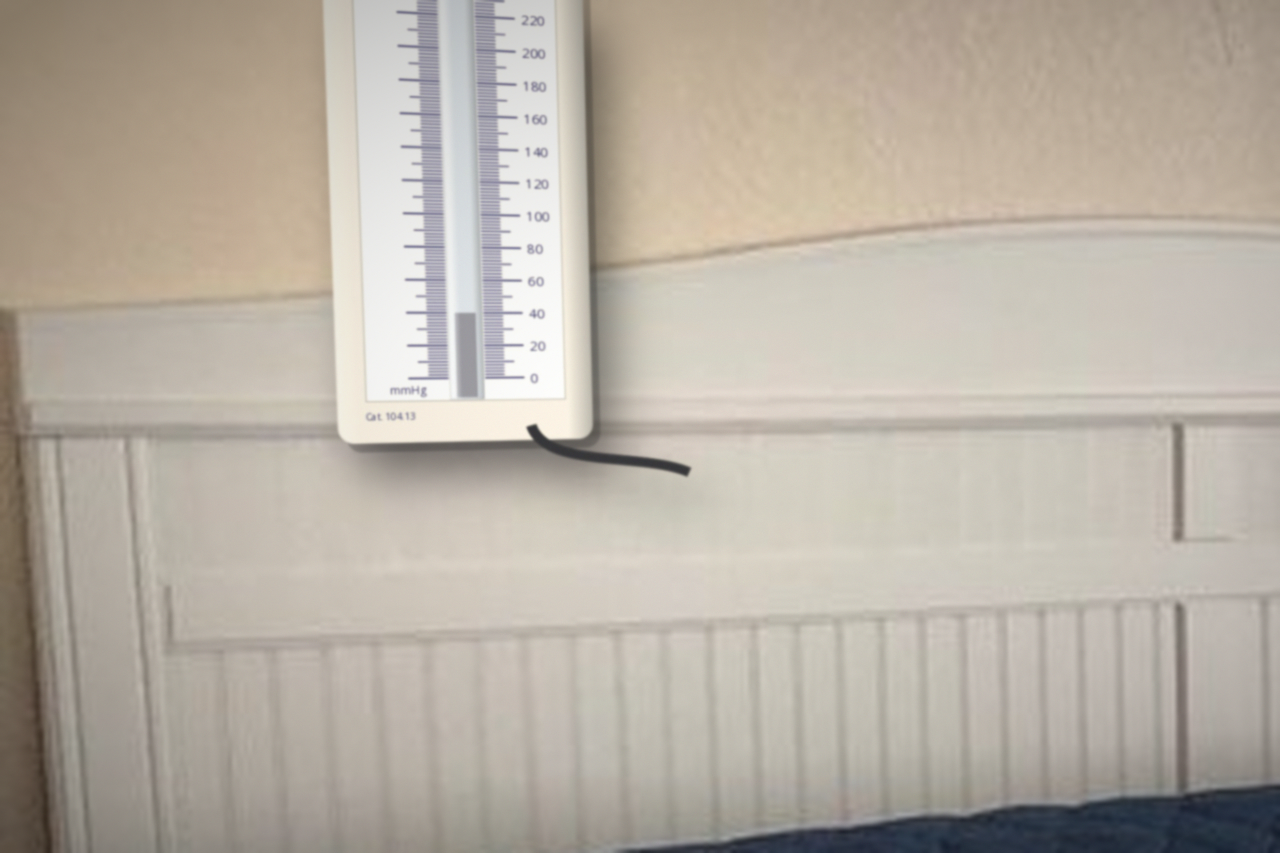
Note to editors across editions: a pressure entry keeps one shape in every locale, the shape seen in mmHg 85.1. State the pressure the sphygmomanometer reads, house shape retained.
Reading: mmHg 40
